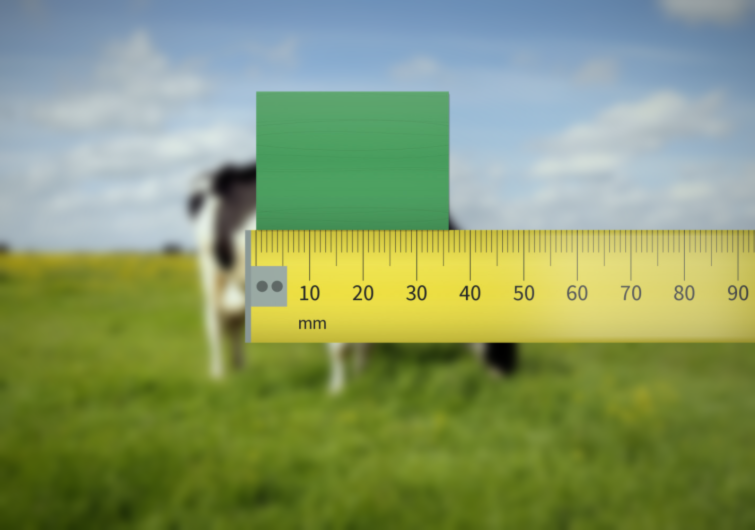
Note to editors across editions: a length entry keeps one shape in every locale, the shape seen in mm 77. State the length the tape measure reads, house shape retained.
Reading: mm 36
